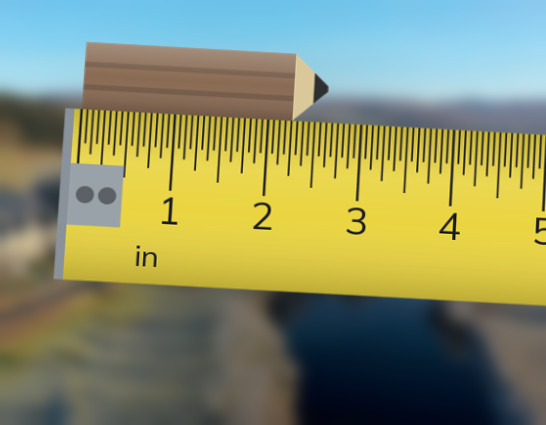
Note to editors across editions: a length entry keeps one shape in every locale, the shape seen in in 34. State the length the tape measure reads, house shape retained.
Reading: in 2.625
